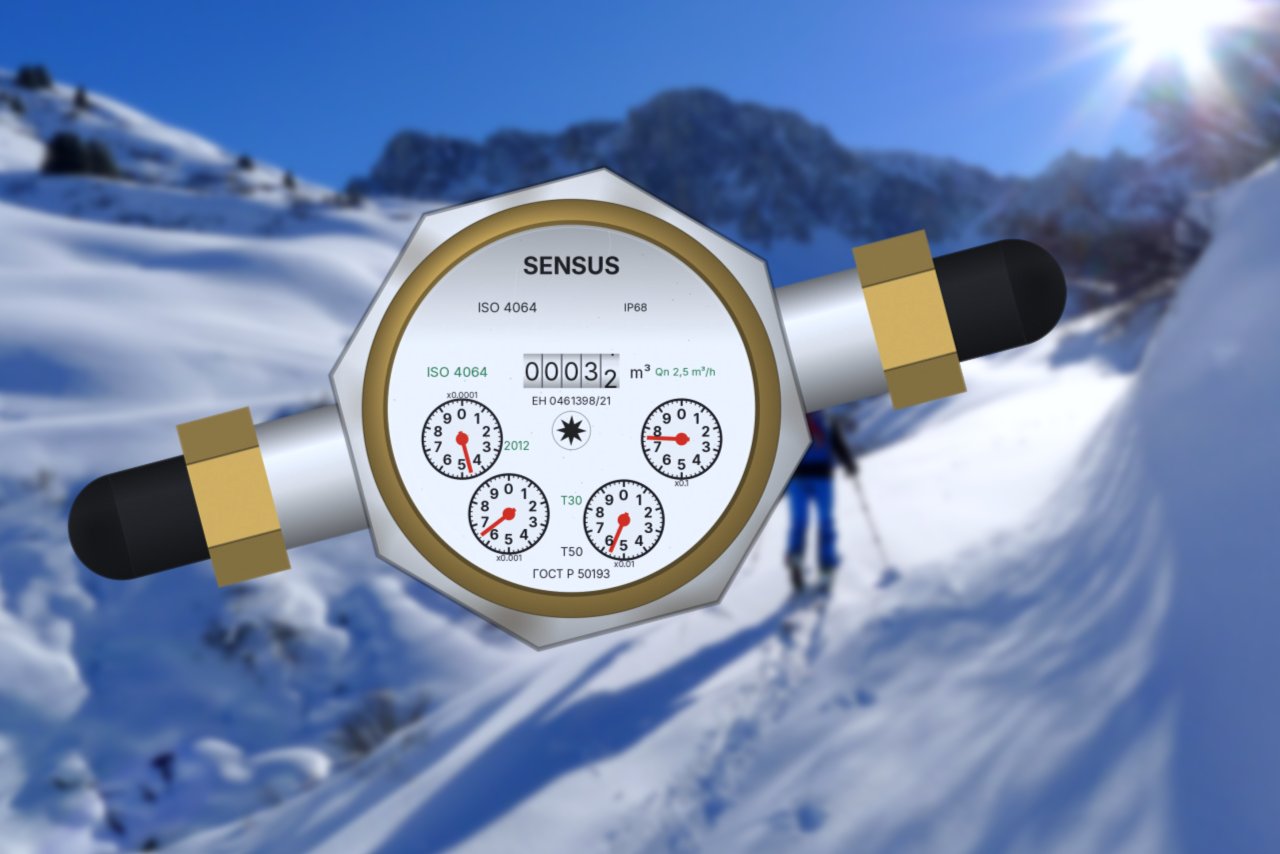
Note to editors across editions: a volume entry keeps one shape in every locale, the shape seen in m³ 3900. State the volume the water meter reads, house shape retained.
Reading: m³ 31.7564
